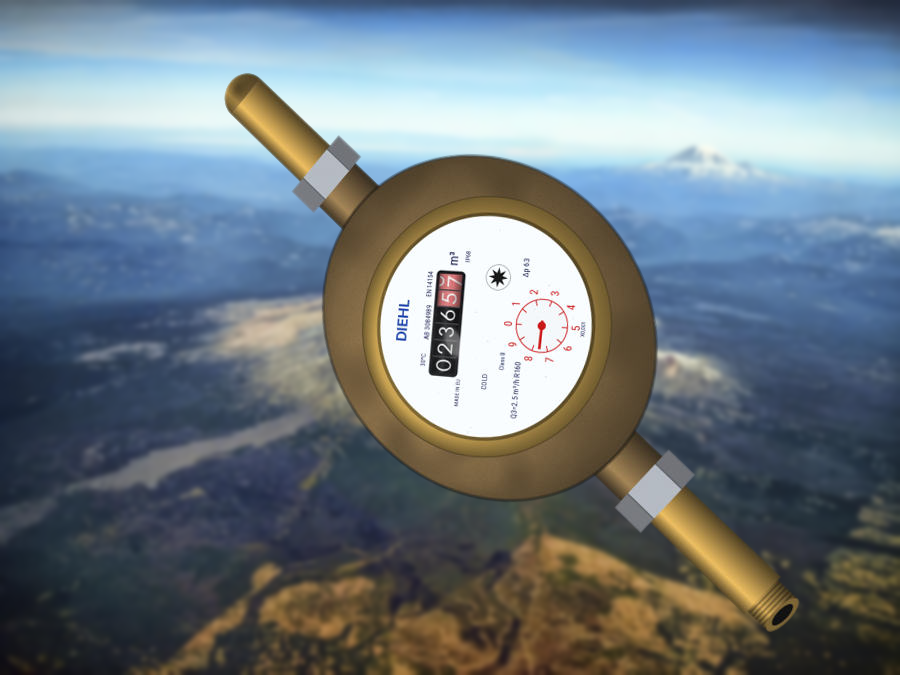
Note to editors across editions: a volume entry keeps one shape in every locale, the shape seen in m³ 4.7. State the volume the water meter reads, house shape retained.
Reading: m³ 236.567
